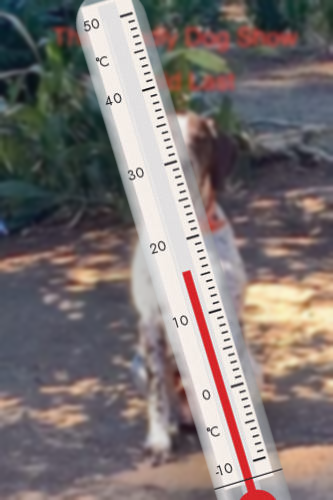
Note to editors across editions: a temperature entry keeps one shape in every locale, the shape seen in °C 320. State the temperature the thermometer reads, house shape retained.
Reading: °C 16
